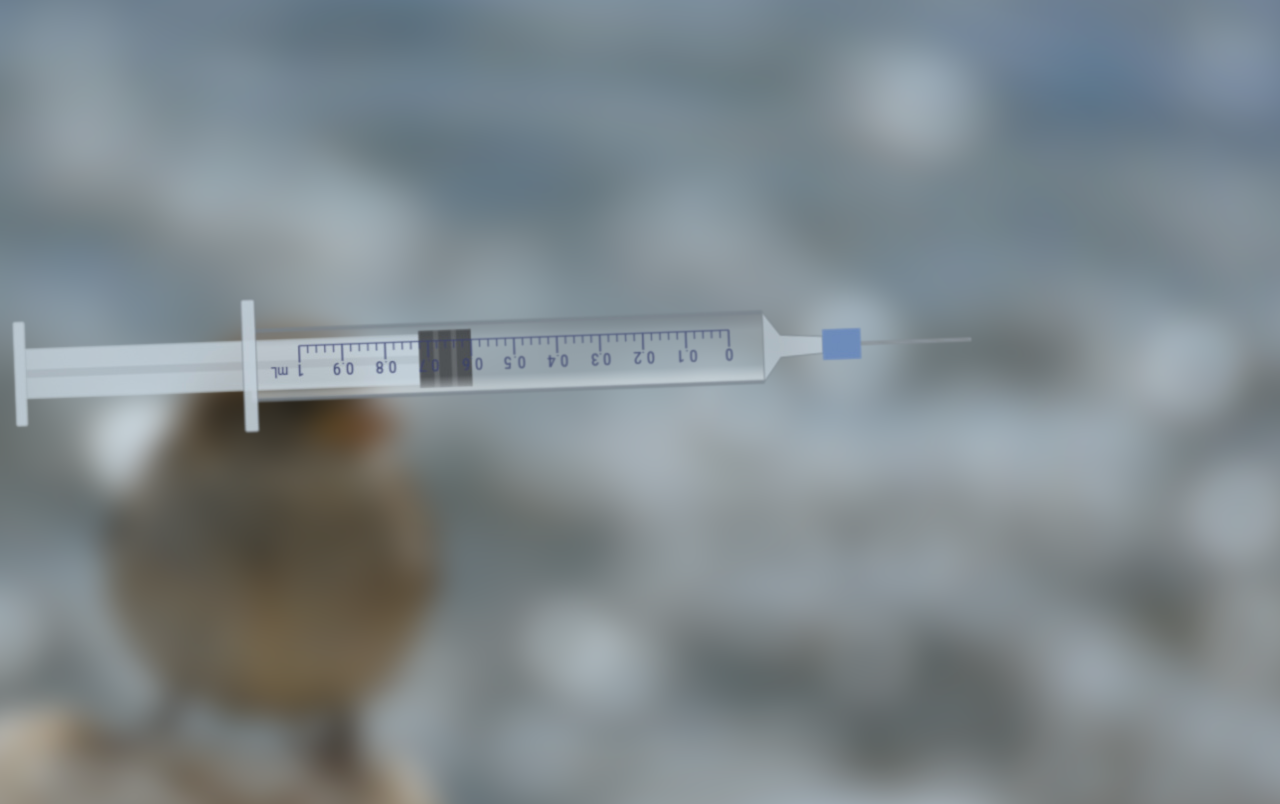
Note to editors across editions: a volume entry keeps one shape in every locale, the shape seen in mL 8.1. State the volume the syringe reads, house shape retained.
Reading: mL 0.6
